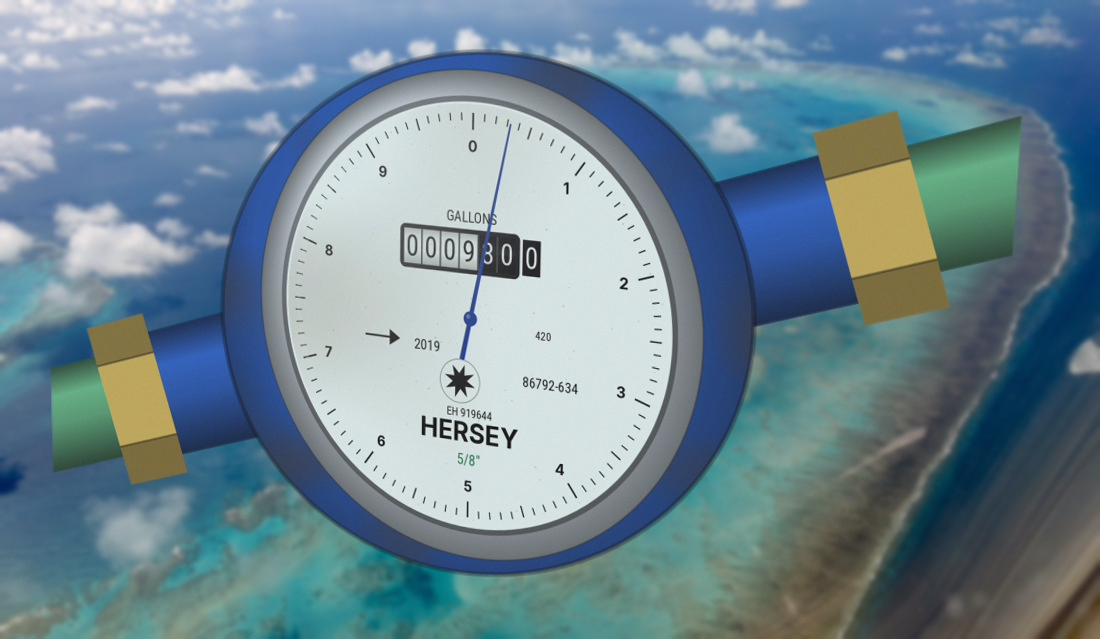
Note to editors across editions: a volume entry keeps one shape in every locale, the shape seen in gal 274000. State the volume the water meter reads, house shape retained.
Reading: gal 9800.3
